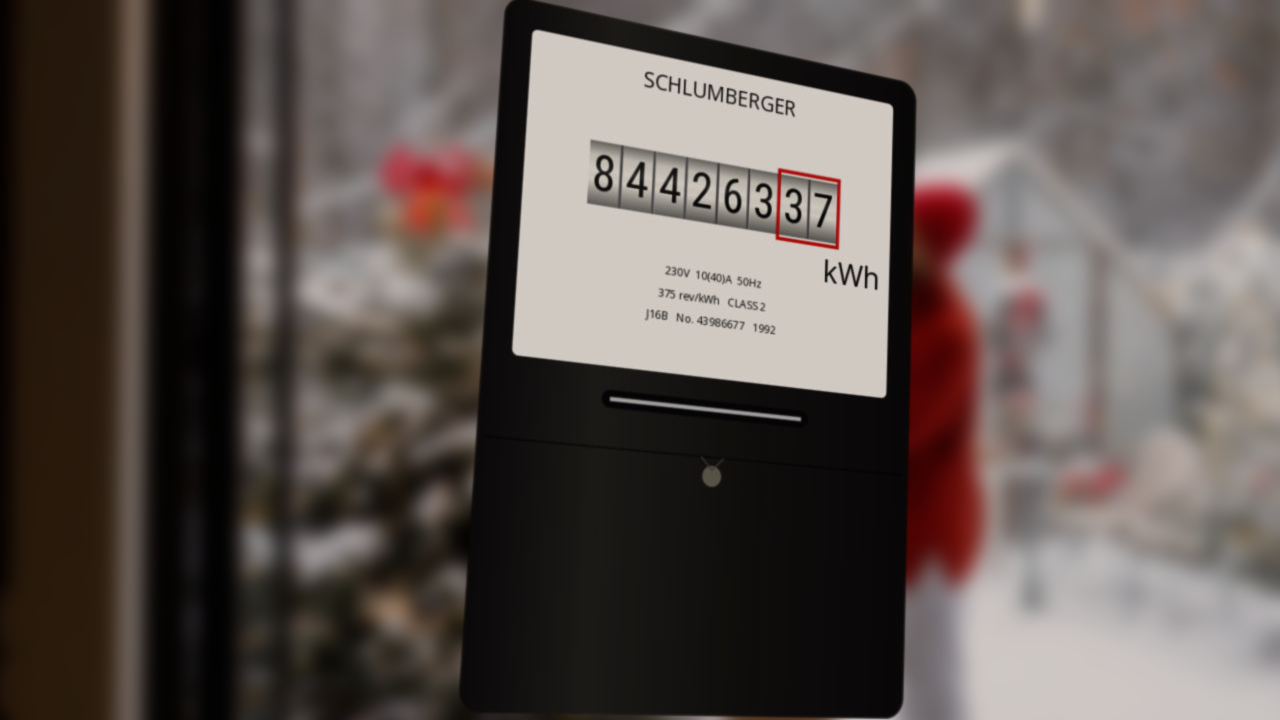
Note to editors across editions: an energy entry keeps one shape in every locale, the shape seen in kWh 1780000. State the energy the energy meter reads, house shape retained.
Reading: kWh 844263.37
